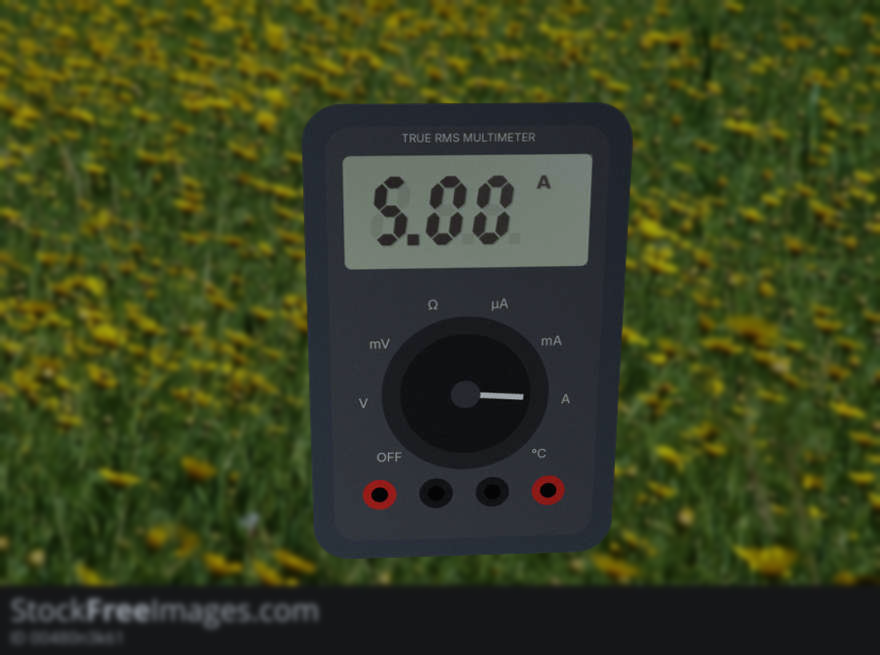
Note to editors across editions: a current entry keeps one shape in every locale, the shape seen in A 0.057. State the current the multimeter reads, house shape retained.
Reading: A 5.00
